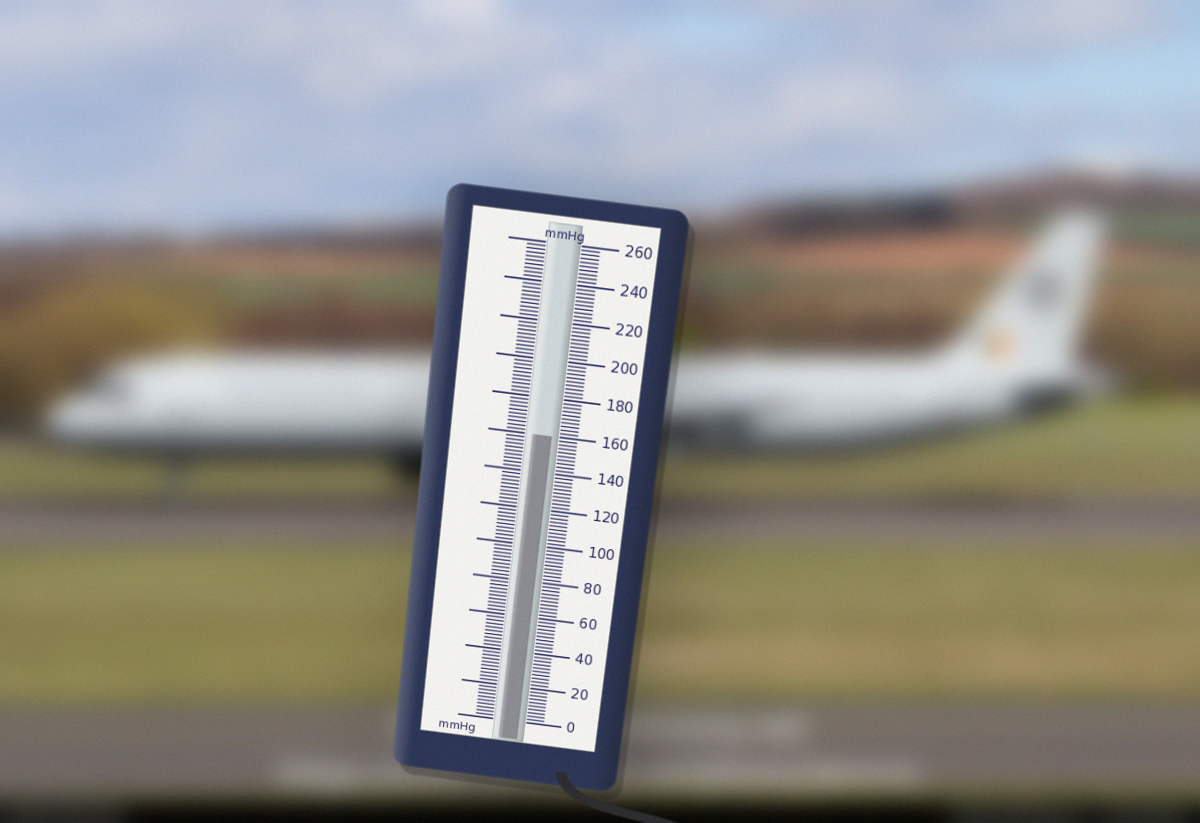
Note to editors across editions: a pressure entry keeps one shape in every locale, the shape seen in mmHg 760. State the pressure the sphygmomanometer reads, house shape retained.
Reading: mmHg 160
